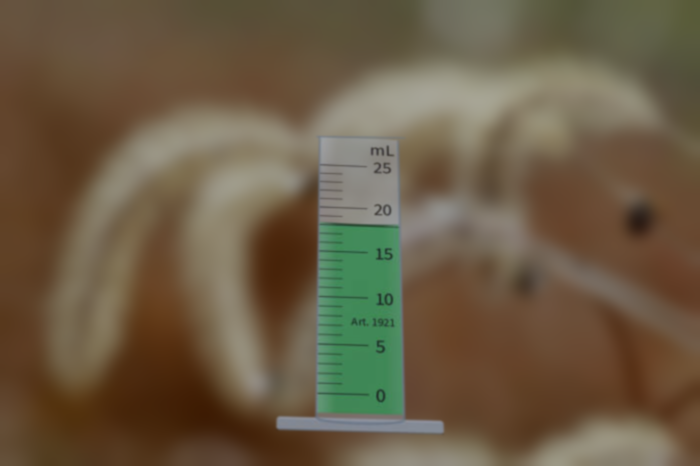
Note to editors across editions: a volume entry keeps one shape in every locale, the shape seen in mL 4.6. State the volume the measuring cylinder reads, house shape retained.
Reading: mL 18
